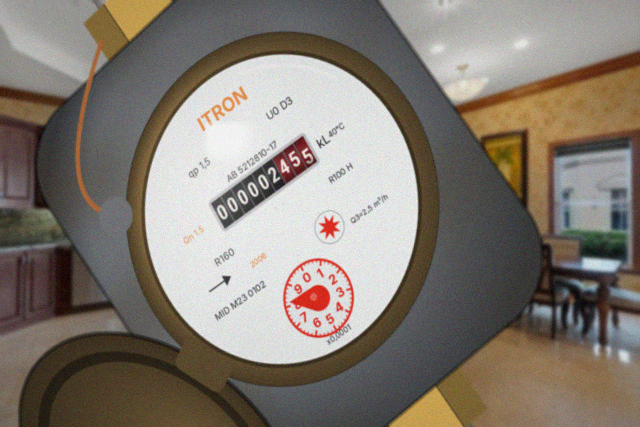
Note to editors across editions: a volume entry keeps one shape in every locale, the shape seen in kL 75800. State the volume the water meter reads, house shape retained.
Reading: kL 2.4548
